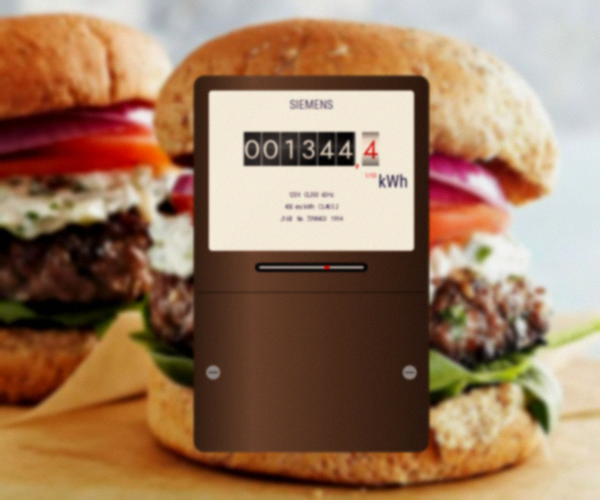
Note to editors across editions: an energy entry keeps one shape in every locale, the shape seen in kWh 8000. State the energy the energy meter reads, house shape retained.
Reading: kWh 1344.4
